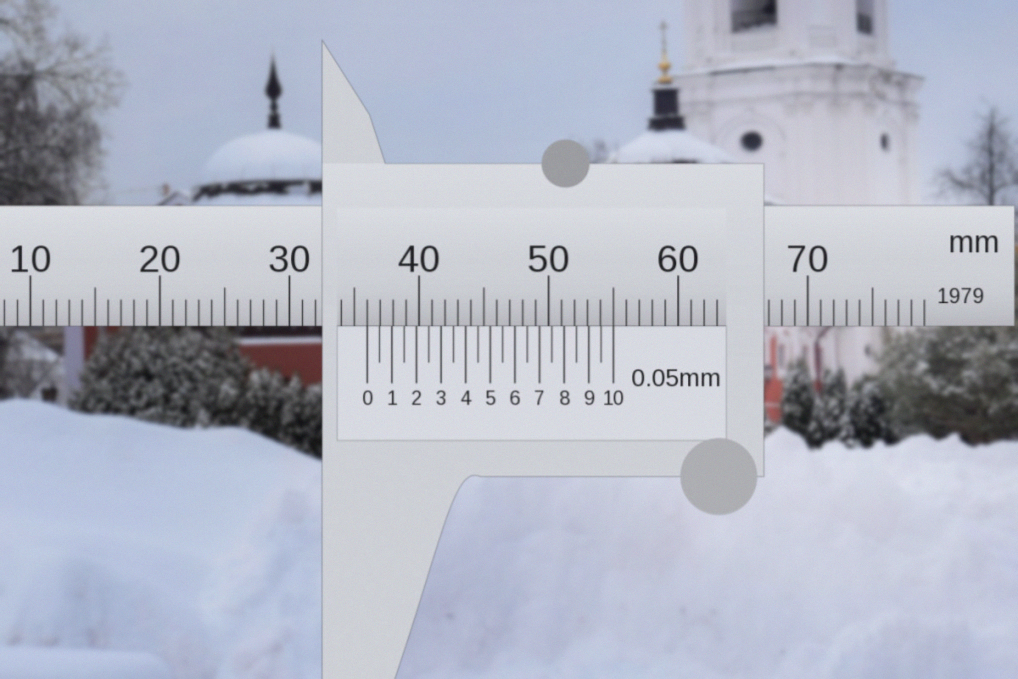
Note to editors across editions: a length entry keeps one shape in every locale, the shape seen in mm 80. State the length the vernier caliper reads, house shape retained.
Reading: mm 36.0
